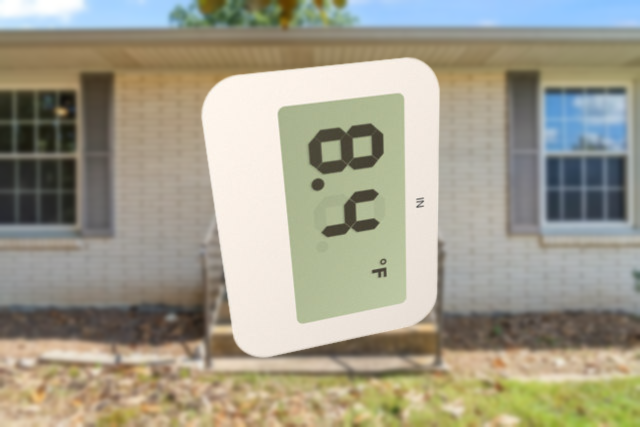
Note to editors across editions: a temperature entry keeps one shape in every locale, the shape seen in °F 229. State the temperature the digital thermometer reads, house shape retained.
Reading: °F 8.4
